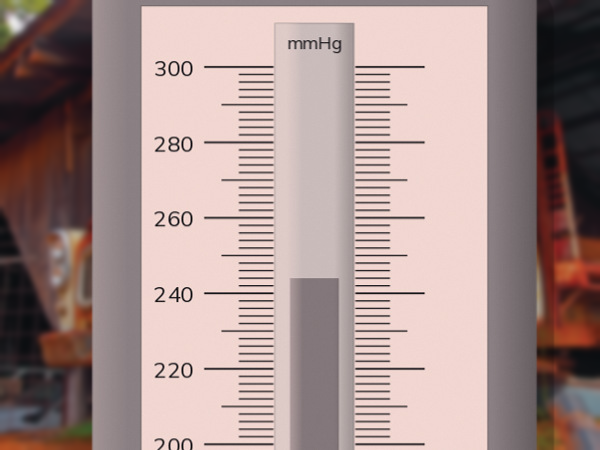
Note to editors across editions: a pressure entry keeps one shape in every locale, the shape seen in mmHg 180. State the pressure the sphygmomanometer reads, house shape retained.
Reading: mmHg 244
